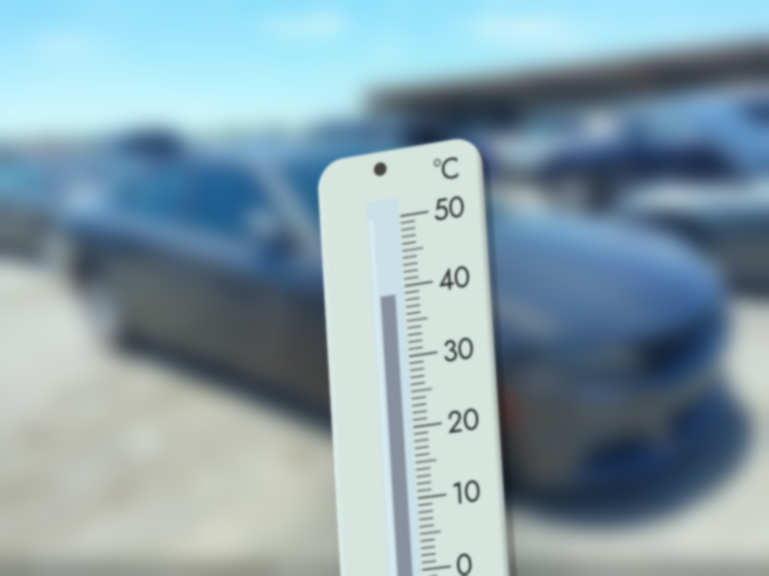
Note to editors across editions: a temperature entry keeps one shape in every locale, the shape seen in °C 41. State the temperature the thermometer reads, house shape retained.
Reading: °C 39
